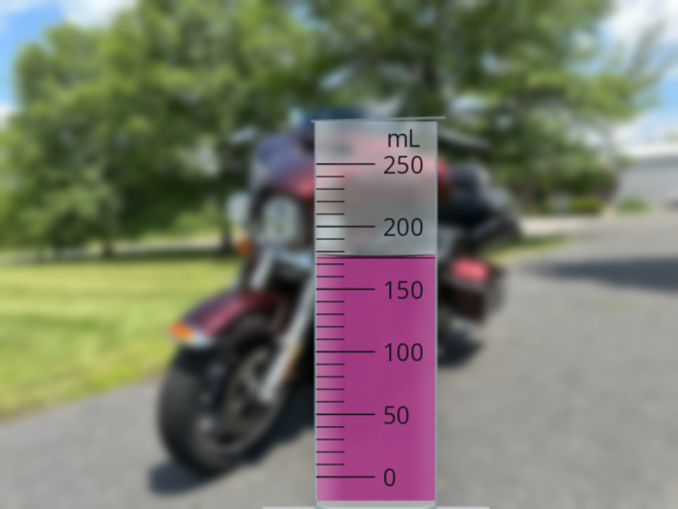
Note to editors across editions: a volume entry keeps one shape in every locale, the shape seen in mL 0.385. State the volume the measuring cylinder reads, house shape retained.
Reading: mL 175
